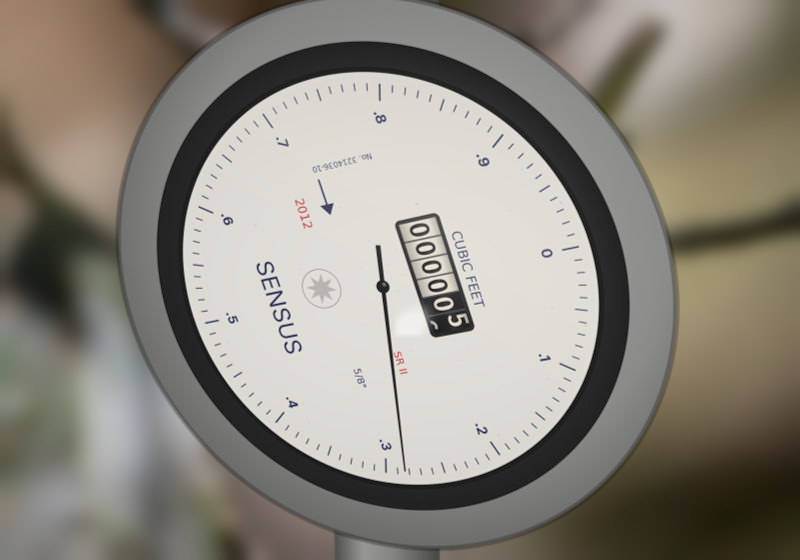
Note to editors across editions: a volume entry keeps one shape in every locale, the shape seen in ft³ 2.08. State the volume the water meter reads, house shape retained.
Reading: ft³ 5.28
